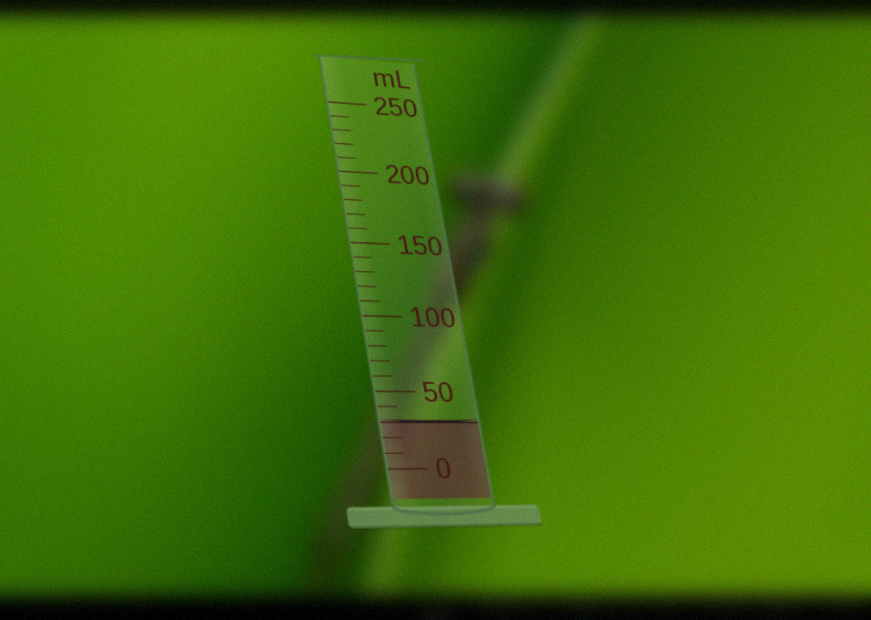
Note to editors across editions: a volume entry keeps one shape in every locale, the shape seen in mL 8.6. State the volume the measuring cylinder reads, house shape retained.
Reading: mL 30
